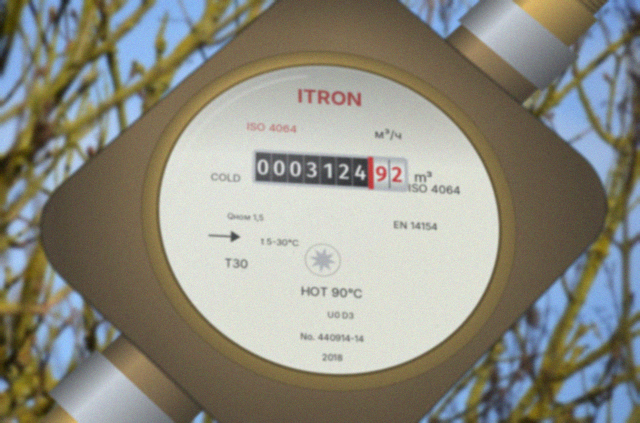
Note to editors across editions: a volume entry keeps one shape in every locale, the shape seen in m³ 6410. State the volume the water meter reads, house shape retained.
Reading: m³ 3124.92
